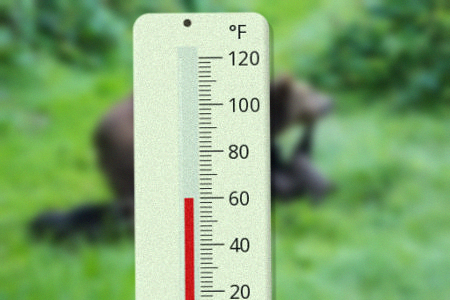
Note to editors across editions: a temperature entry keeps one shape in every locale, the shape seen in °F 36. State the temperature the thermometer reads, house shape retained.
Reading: °F 60
